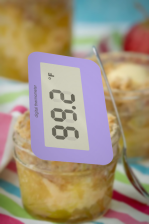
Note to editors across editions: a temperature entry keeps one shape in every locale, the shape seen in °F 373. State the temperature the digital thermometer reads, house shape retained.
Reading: °F 99.2
